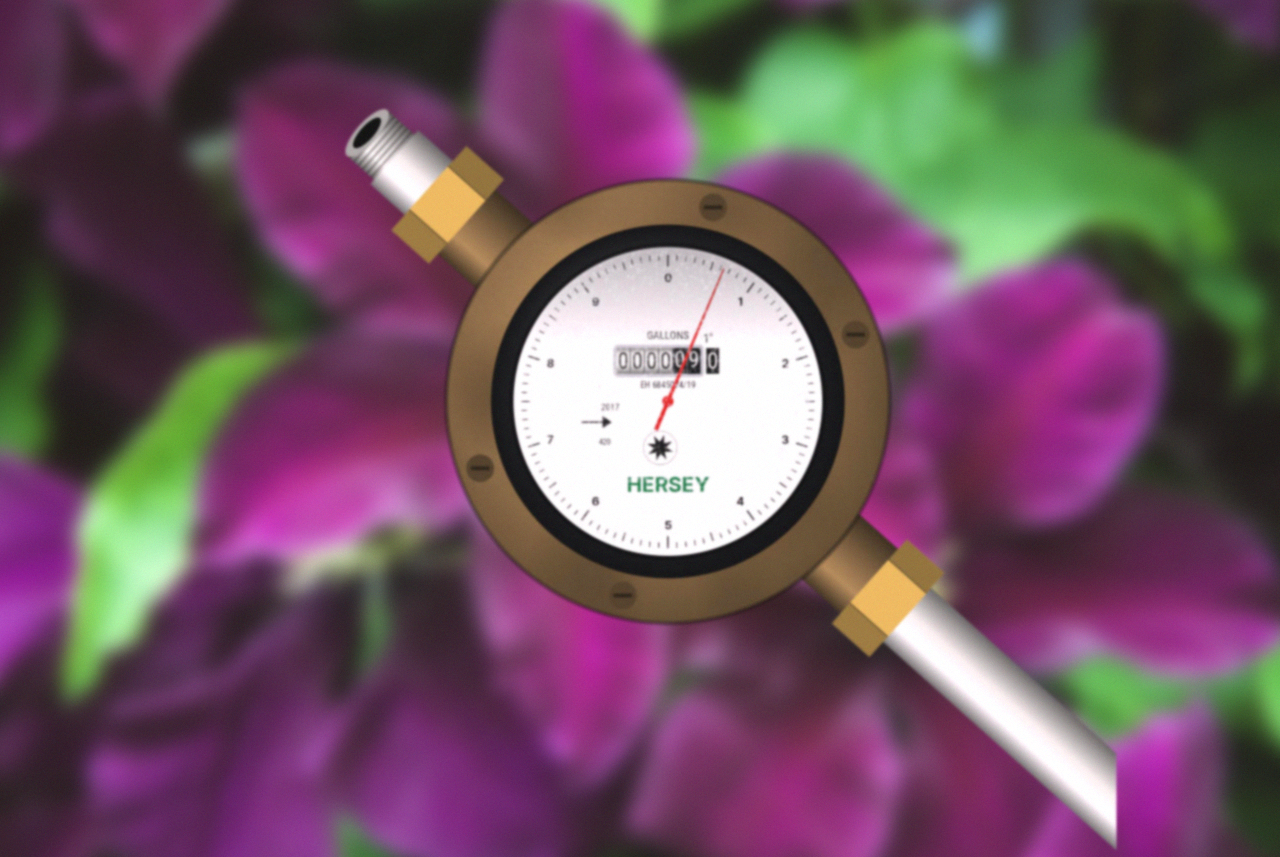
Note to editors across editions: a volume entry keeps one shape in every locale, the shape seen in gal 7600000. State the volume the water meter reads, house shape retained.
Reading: gal 90.6
